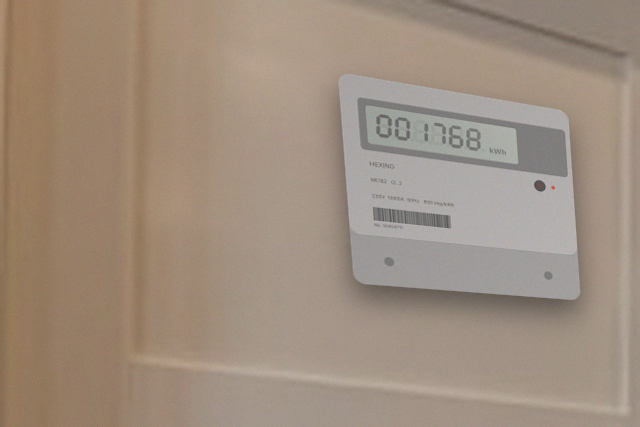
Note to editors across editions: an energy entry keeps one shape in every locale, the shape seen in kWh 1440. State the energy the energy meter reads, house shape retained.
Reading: kWh 1768
